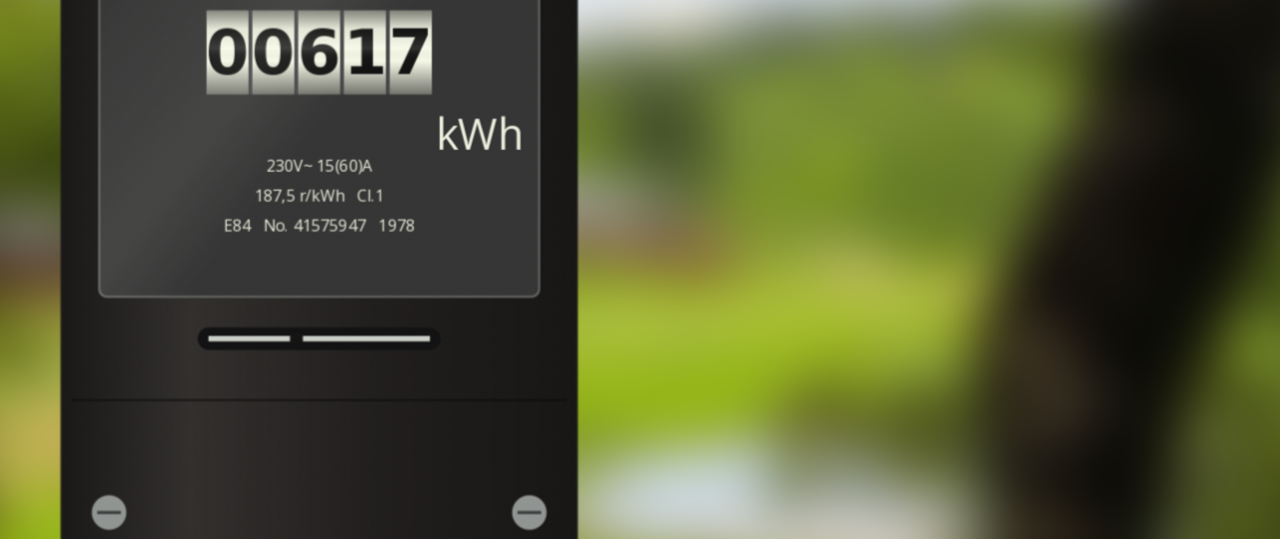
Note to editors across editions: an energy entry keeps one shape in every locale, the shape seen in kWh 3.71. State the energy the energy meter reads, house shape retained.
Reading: kWh 617
